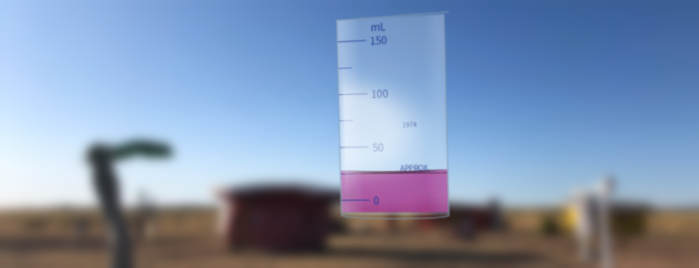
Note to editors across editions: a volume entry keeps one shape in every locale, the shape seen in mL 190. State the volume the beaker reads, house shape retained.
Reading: mL 25
